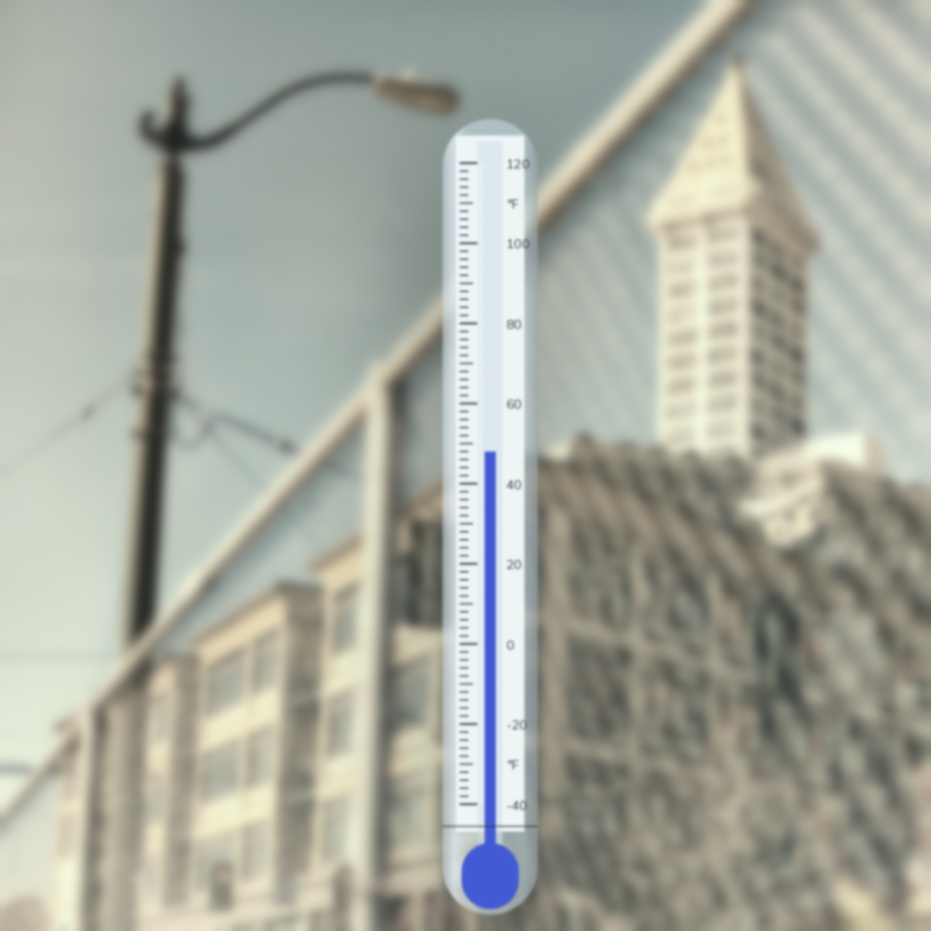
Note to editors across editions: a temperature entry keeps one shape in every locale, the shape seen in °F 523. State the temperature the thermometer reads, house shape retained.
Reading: °F 48
